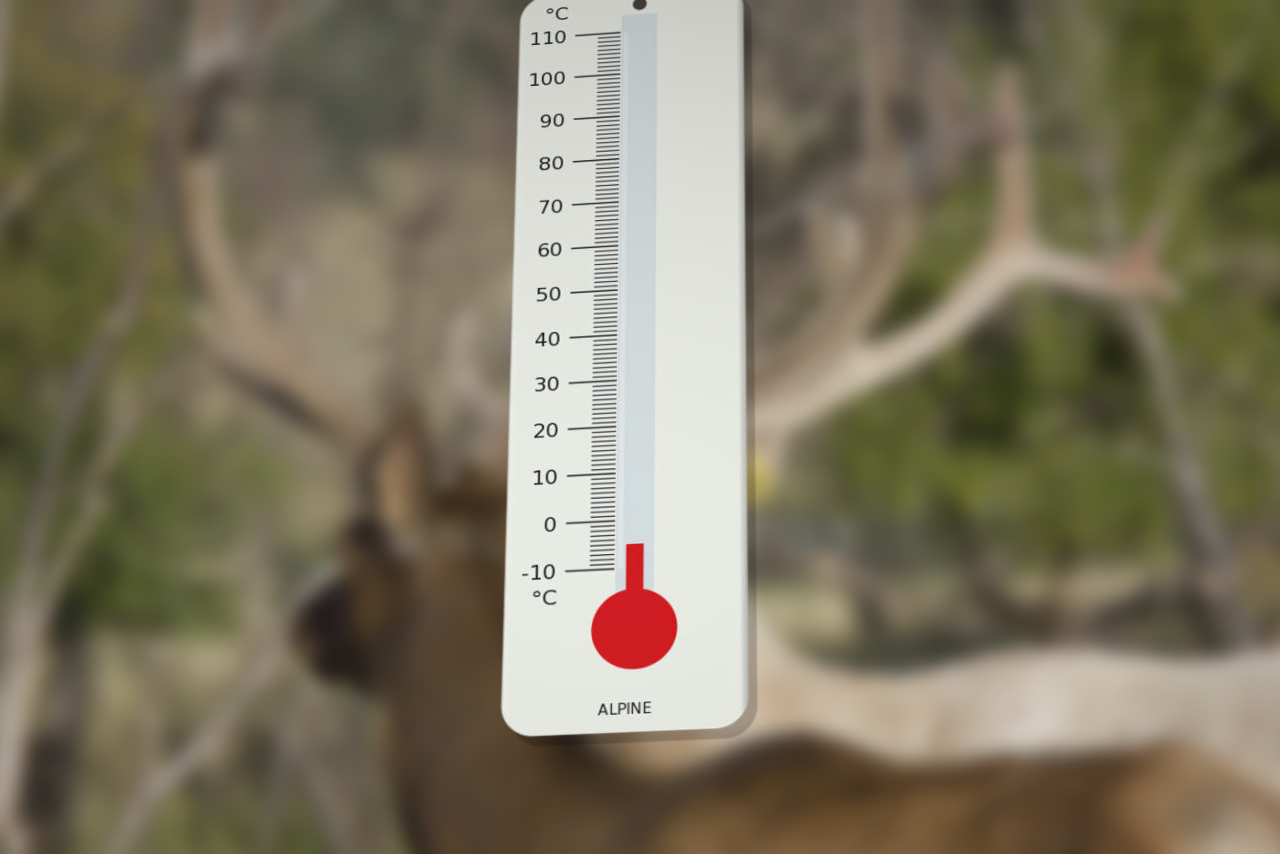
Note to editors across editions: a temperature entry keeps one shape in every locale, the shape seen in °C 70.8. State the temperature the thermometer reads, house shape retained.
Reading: °C -5
